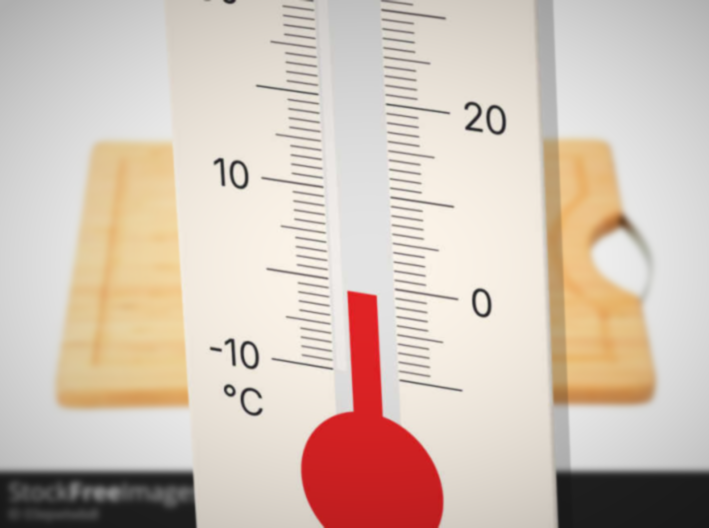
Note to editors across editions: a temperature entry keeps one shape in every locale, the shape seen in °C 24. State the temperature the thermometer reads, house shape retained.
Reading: °C -1
